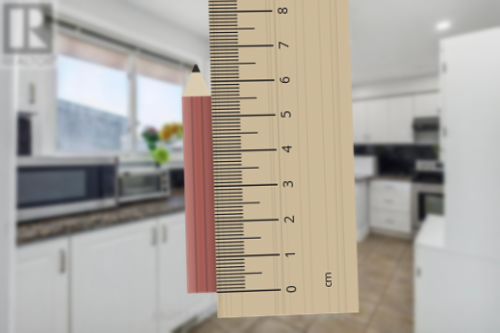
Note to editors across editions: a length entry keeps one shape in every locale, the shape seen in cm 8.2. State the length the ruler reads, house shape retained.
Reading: cm 6.5
